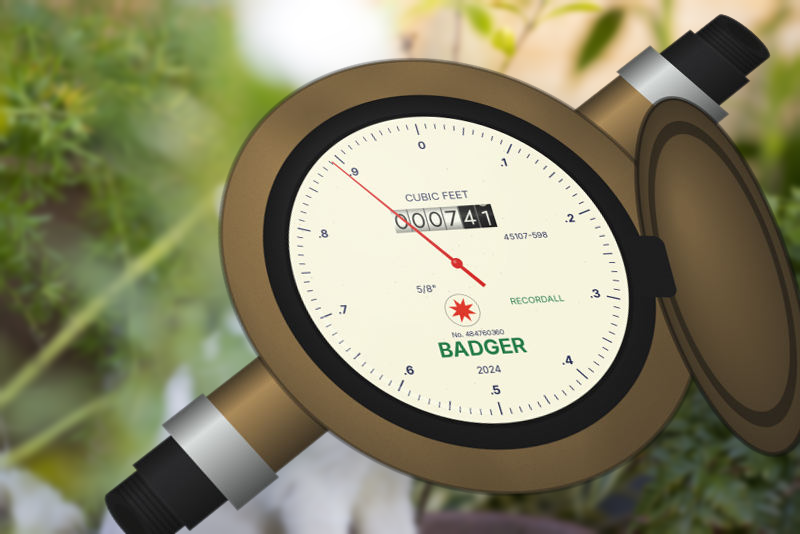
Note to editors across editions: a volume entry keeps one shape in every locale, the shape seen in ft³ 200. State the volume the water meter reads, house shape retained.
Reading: ft³ 740.89
